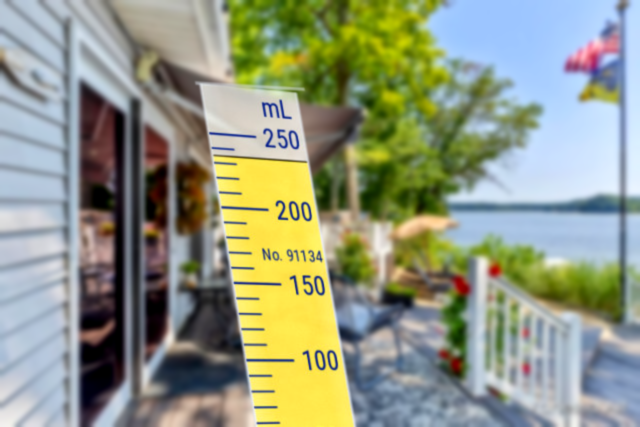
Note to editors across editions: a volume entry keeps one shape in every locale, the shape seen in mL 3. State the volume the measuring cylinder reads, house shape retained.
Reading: mL 235
